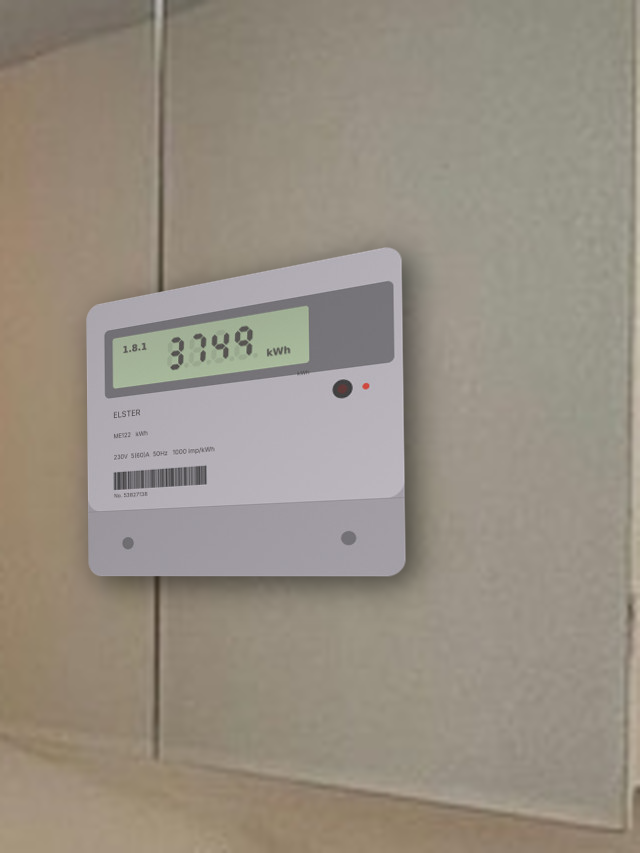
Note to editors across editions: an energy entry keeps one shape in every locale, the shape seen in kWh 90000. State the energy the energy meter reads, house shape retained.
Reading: kWh 3749
